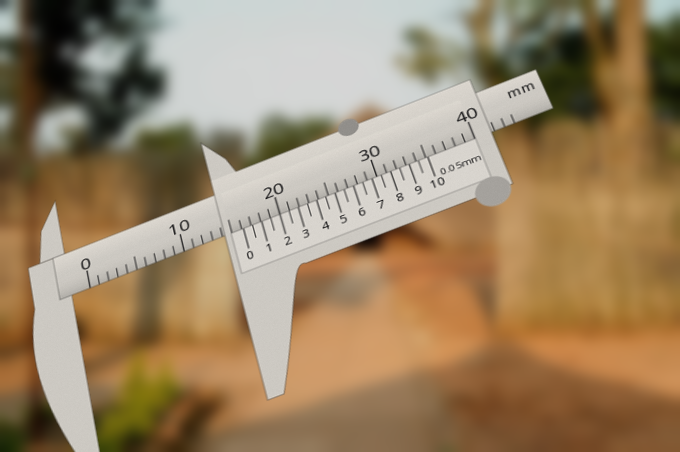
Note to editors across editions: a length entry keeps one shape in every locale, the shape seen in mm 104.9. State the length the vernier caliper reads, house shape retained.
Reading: mm 16.2
